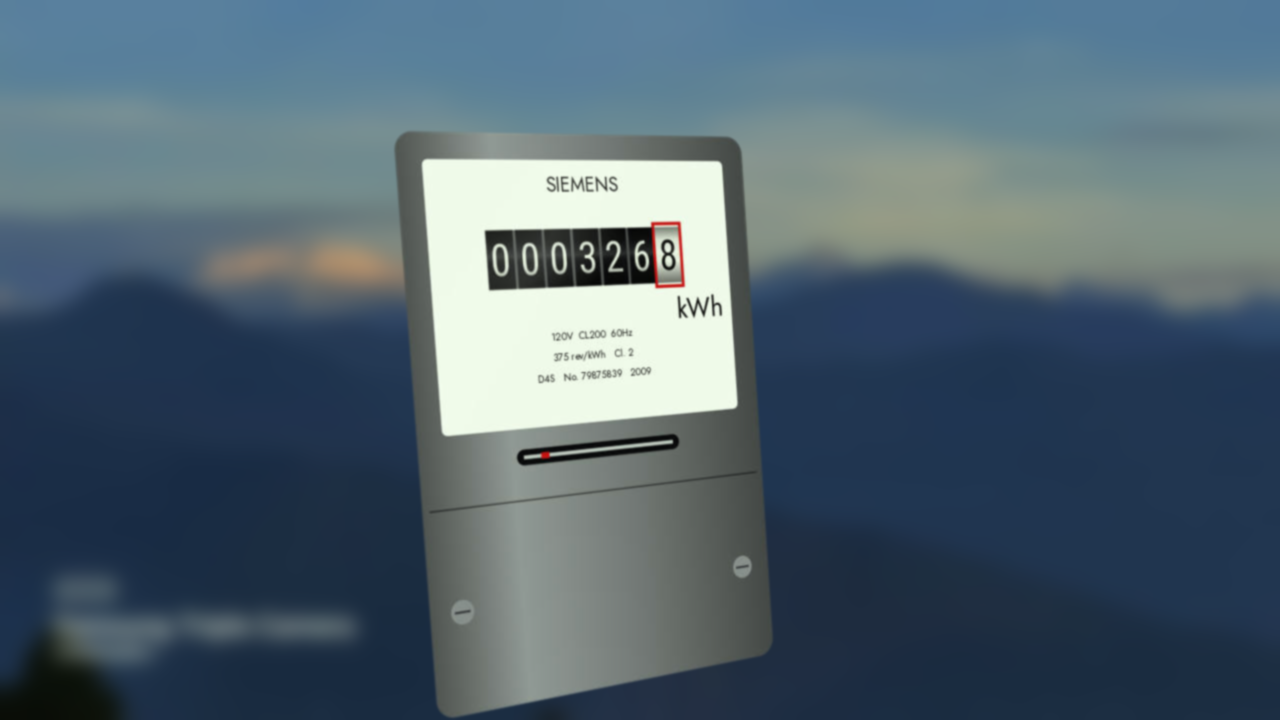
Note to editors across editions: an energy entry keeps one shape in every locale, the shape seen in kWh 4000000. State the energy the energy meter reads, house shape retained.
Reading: kWh 326.8
